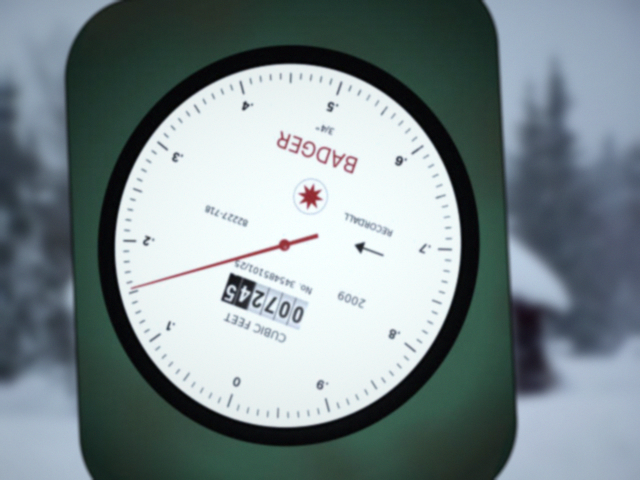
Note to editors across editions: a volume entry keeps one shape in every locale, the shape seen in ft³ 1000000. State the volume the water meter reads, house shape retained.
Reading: ft³ 7245.15
